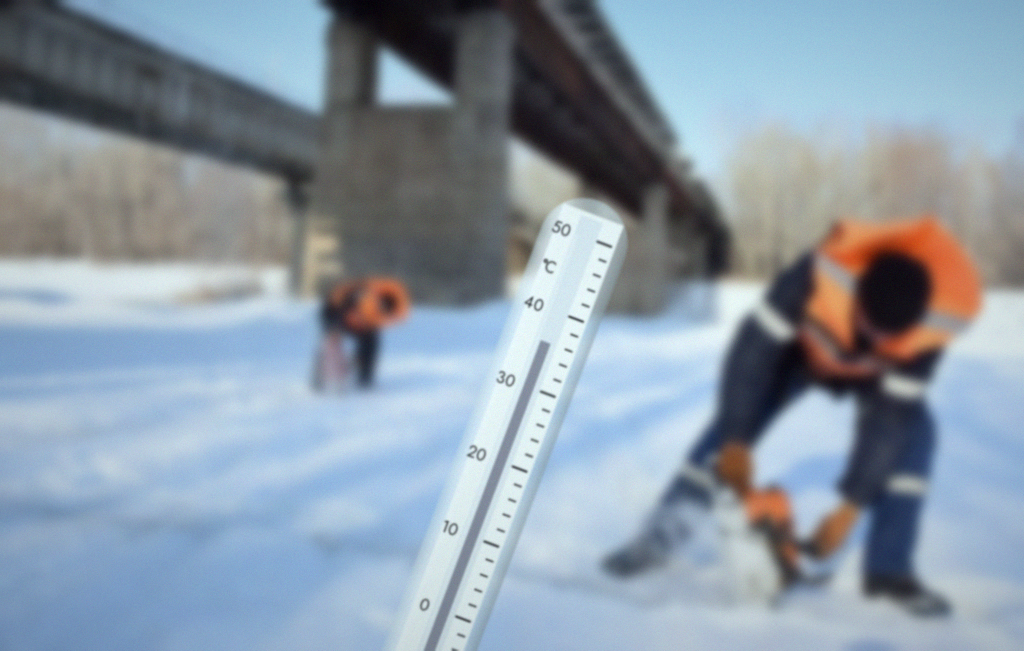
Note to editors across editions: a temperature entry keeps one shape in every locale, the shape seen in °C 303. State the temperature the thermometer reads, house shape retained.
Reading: °C 36
